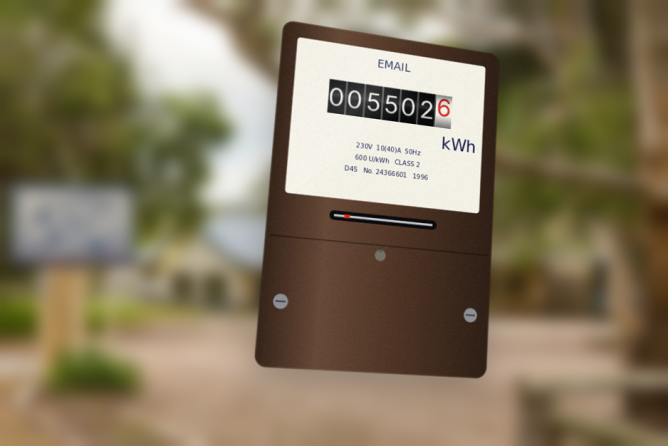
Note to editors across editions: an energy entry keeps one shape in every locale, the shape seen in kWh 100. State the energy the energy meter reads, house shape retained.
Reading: kWh 5502.6
